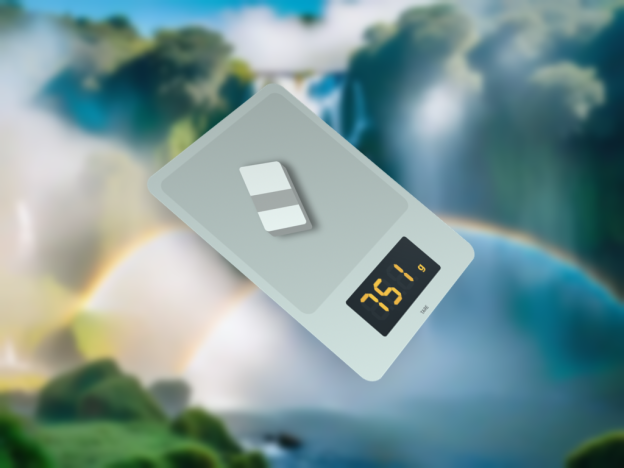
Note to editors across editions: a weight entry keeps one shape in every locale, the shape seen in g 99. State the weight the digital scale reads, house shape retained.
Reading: g 751
